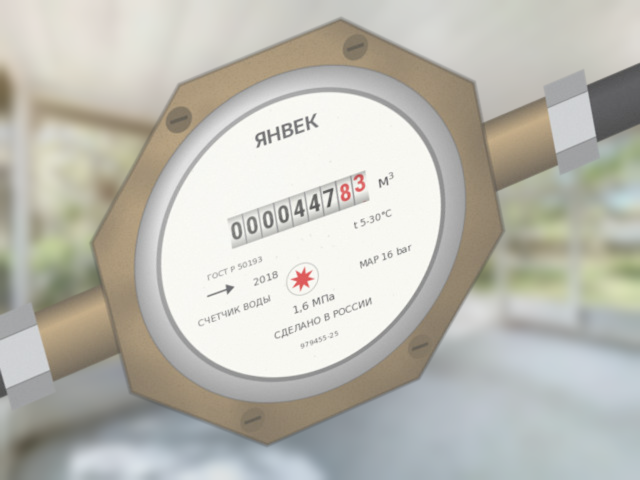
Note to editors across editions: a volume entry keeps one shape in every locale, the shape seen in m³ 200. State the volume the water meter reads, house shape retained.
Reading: m³ 447.83
